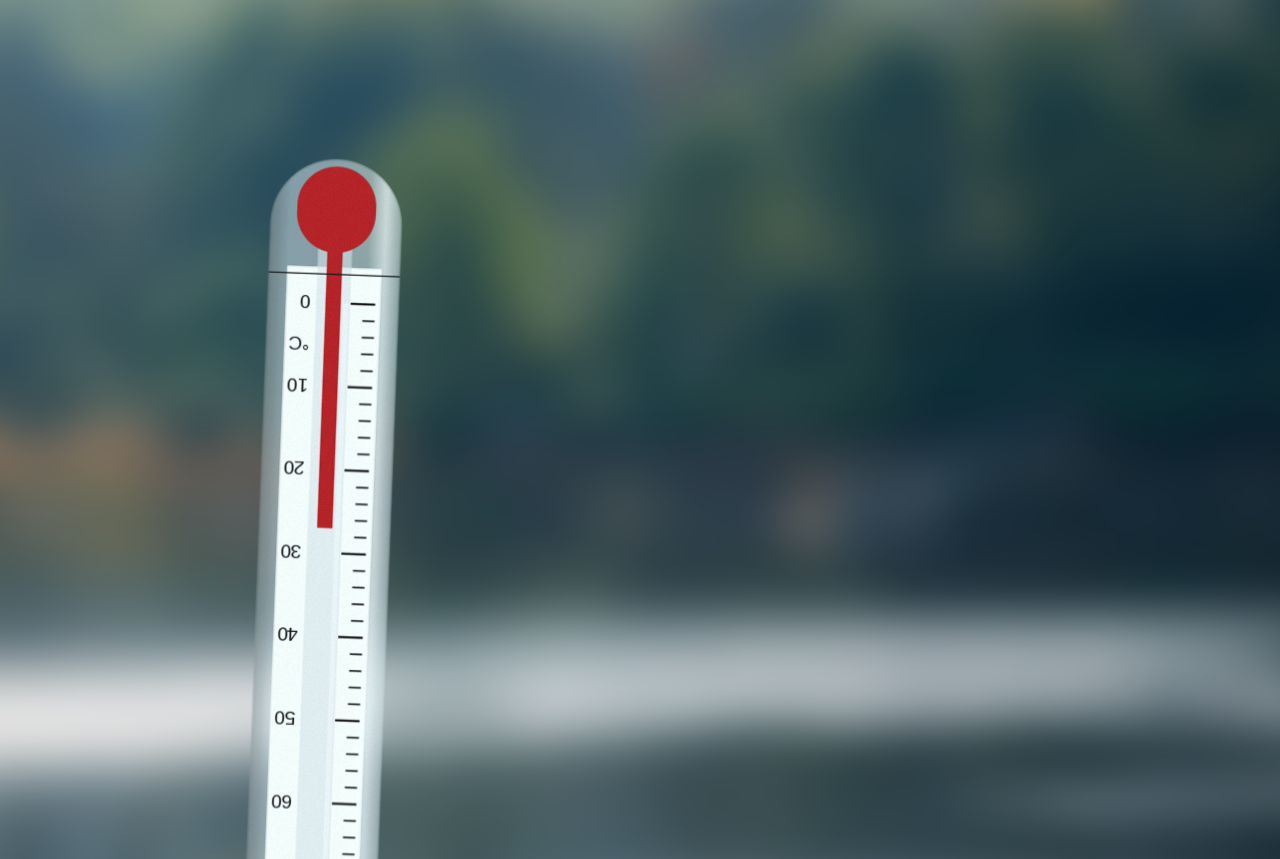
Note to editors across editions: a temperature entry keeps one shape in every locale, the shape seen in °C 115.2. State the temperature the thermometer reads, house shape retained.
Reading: °C 27
